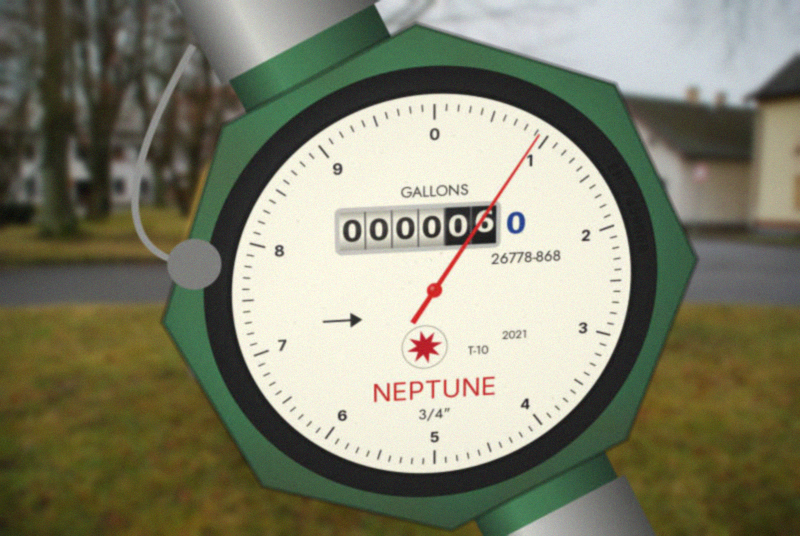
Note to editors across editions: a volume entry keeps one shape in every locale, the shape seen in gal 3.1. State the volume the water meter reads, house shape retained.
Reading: gal 60.9
